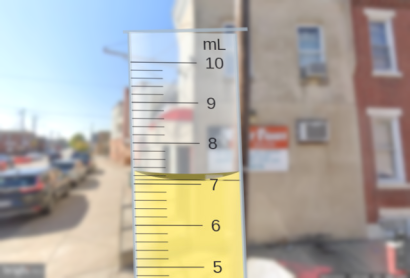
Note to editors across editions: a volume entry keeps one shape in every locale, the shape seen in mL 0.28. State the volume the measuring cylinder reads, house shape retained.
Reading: mL 7.1
